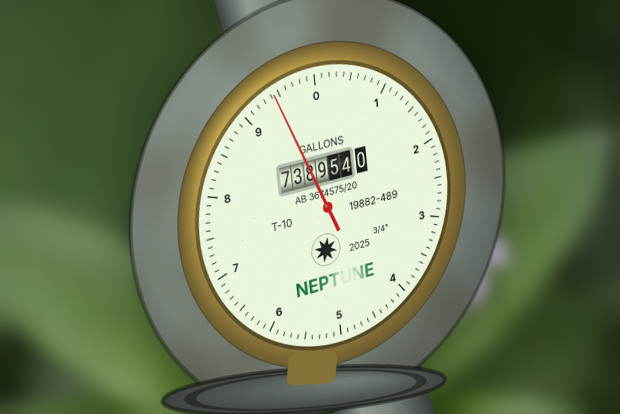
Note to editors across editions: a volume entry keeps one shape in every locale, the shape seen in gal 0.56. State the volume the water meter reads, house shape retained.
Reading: gal 7389539.4
